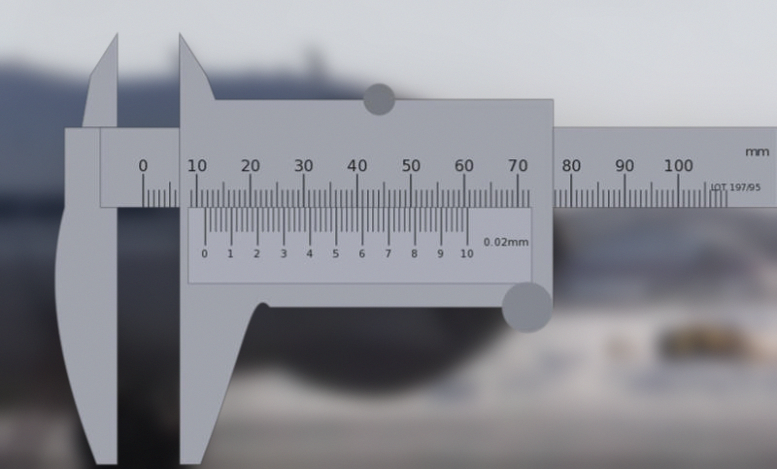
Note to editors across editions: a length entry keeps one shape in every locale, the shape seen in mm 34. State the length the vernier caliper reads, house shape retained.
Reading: mm 11.6
